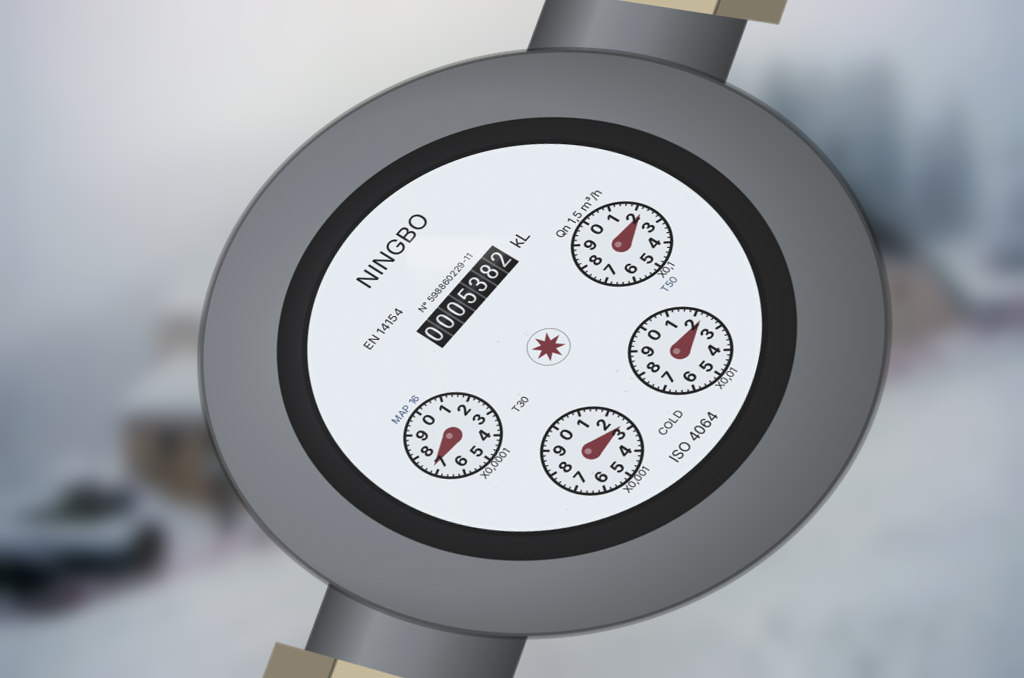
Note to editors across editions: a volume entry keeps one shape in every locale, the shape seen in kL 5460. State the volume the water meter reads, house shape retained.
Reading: kL 5382.2227
